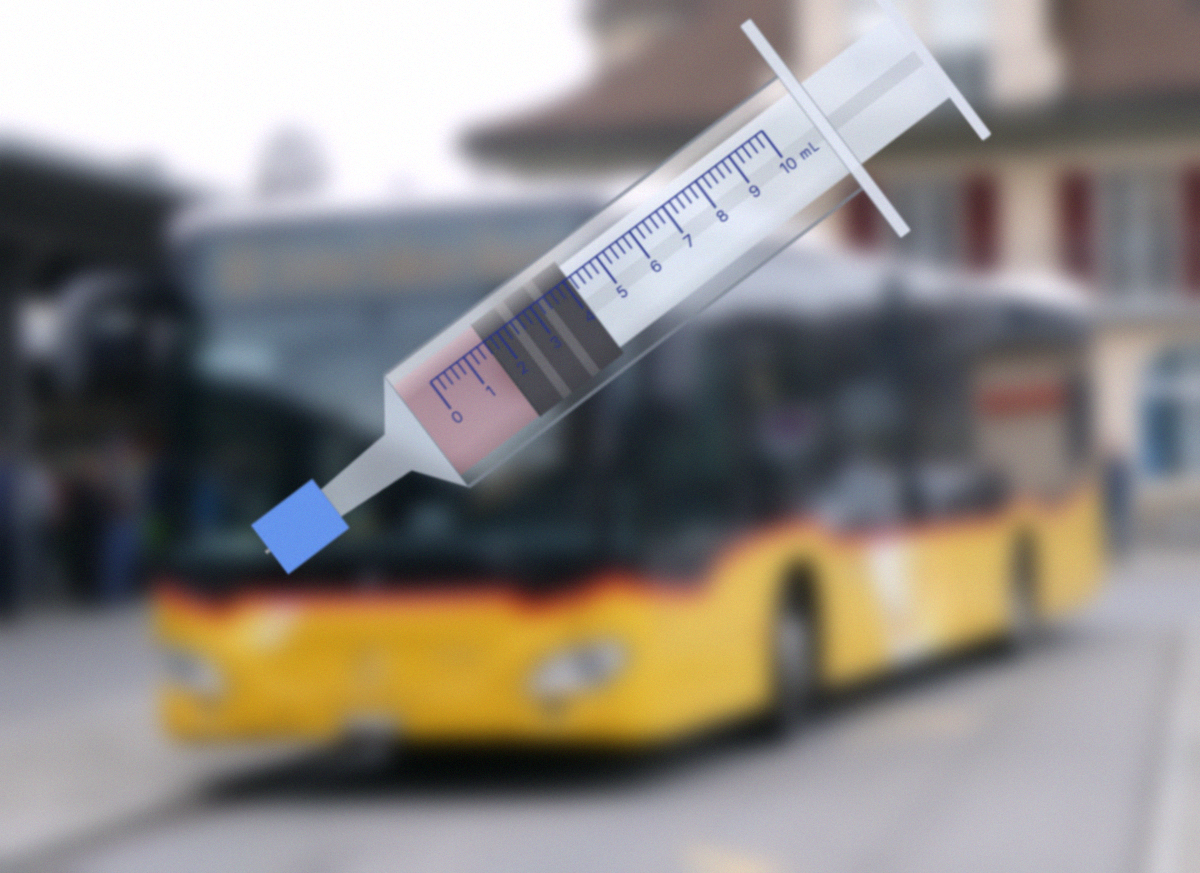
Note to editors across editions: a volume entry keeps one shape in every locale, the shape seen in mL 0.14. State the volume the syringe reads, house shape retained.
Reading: mL 1.6
